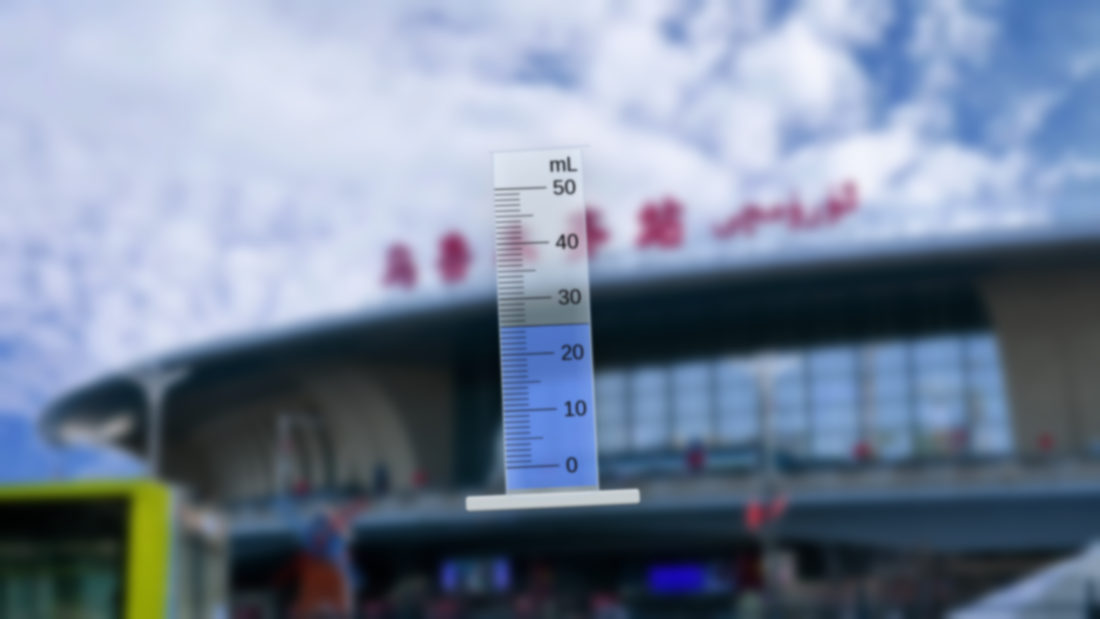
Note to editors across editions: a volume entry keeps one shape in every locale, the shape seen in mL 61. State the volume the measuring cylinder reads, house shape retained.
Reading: mL 25
